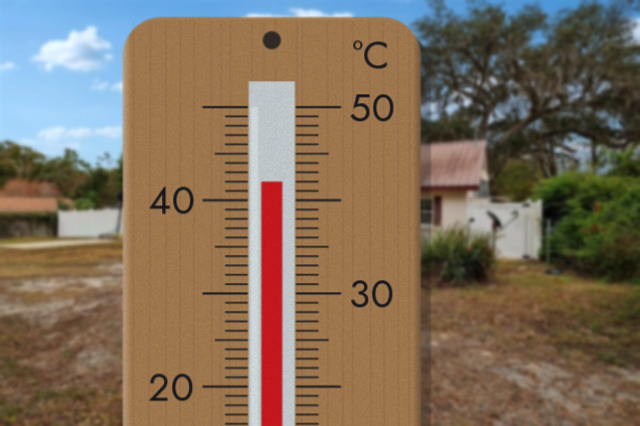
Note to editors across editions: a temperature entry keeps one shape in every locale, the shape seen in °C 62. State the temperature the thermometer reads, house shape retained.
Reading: °C 42
